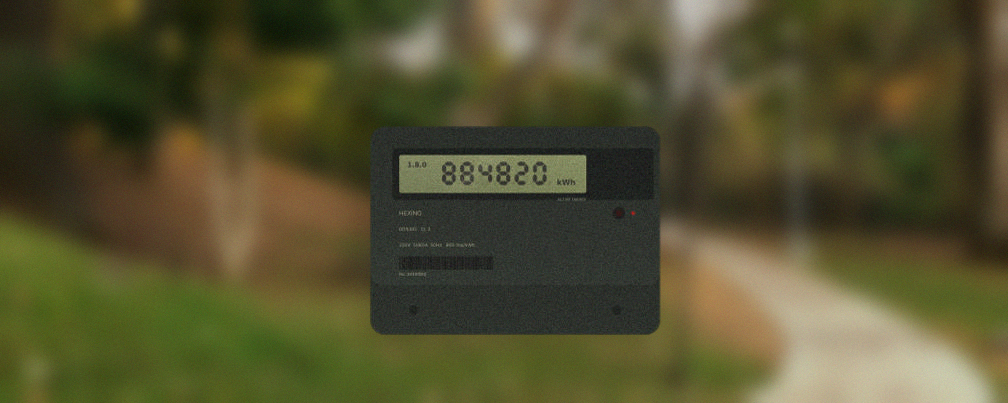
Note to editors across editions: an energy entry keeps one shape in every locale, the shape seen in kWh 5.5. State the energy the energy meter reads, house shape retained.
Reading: kWh 884820
